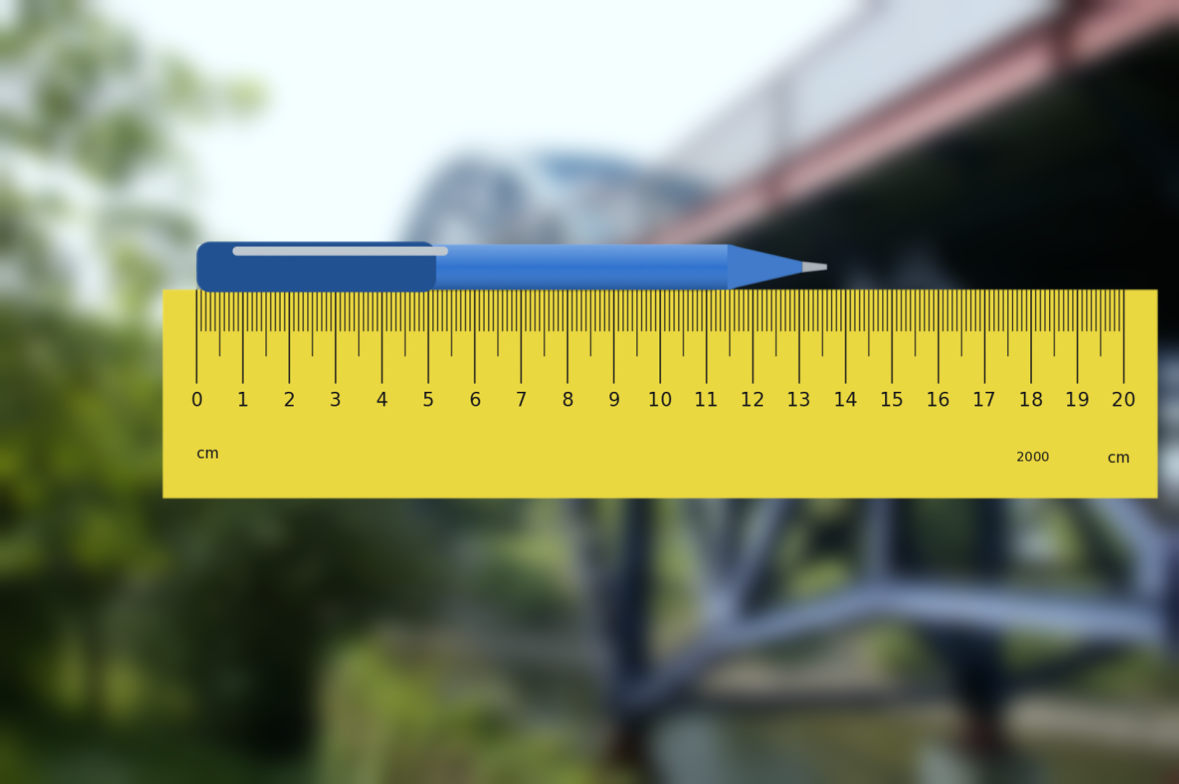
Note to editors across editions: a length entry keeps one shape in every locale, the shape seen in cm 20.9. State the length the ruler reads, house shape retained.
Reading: cm 13.6
